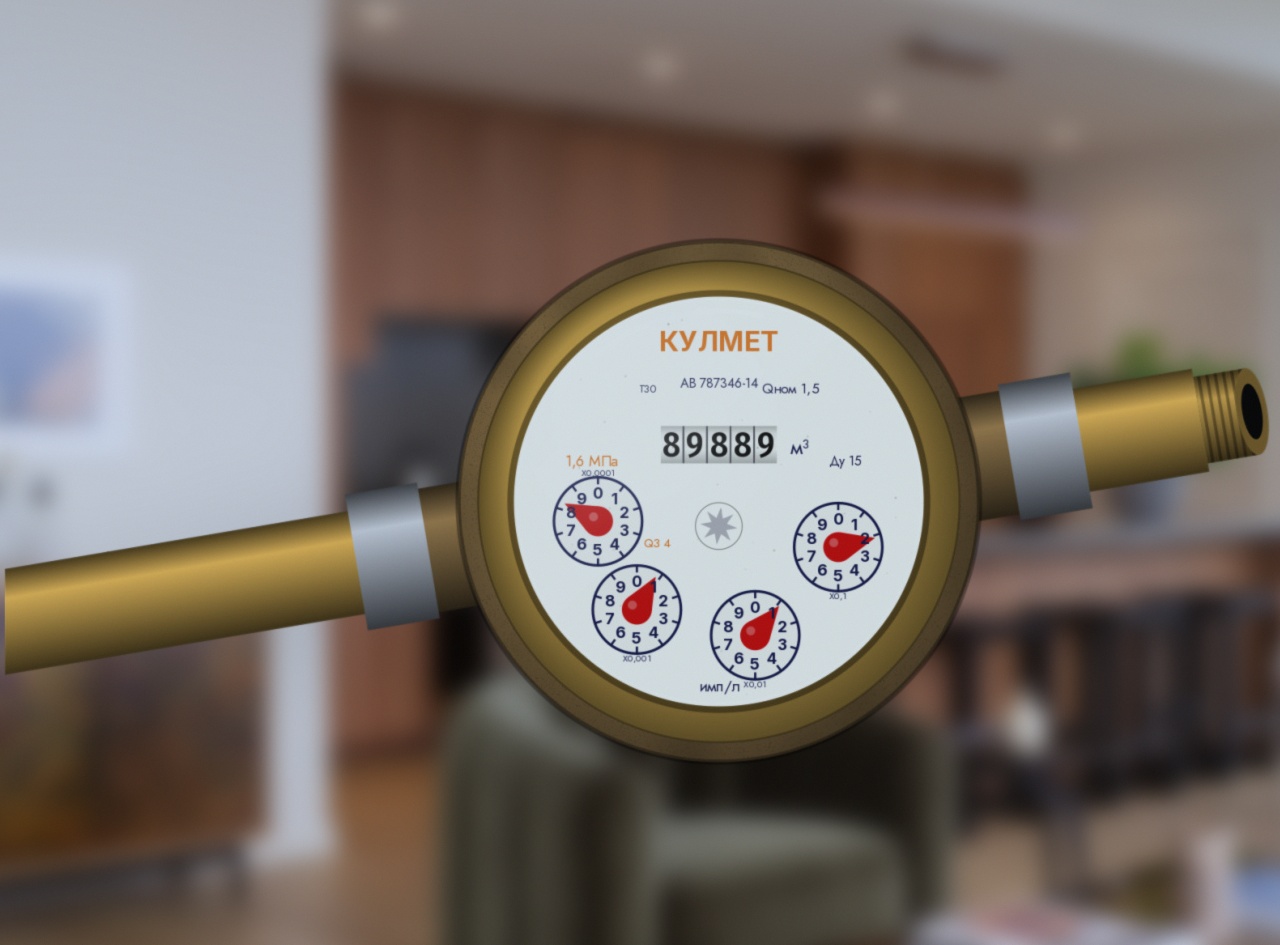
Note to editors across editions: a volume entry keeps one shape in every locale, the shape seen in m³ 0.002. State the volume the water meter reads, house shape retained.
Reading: m³ 89889.2108
